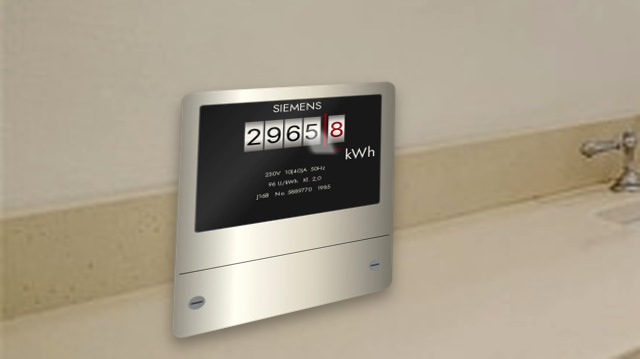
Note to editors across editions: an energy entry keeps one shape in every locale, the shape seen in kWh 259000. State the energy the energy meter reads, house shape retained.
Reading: kWh 2965.8
